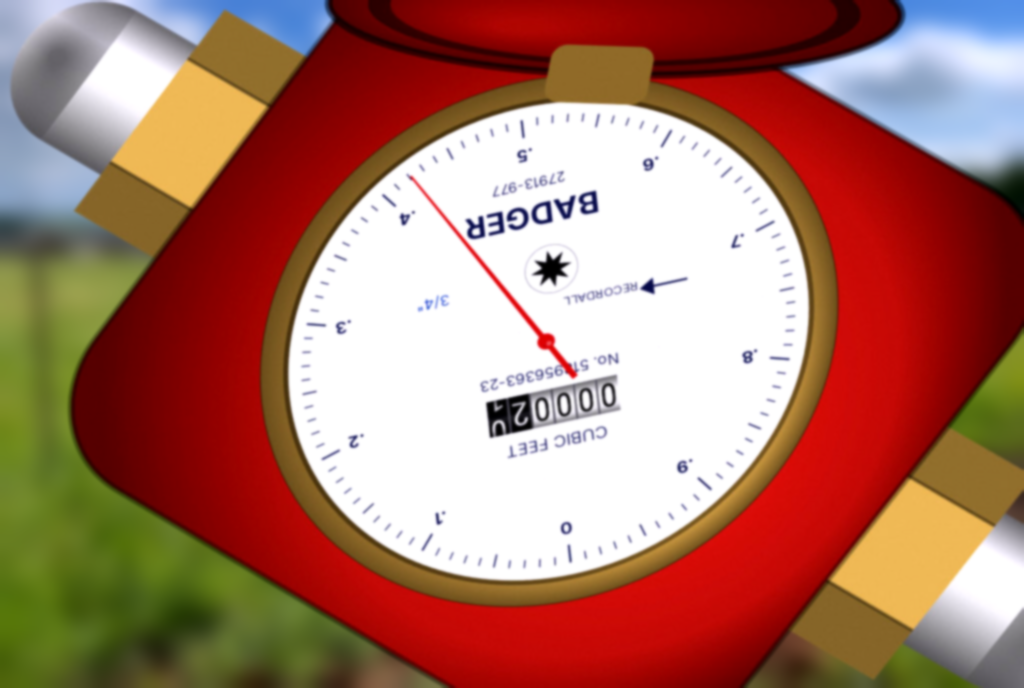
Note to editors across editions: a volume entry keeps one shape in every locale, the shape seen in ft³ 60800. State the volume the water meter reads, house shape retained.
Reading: ft³ 20.42
